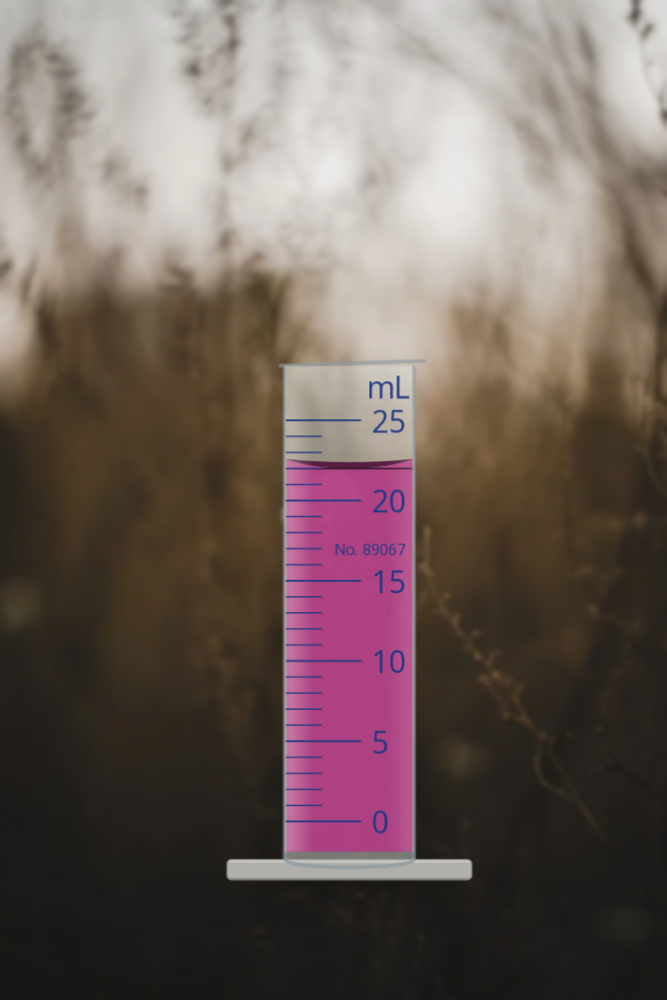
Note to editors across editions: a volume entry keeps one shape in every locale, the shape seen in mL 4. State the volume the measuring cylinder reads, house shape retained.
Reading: mL 22
